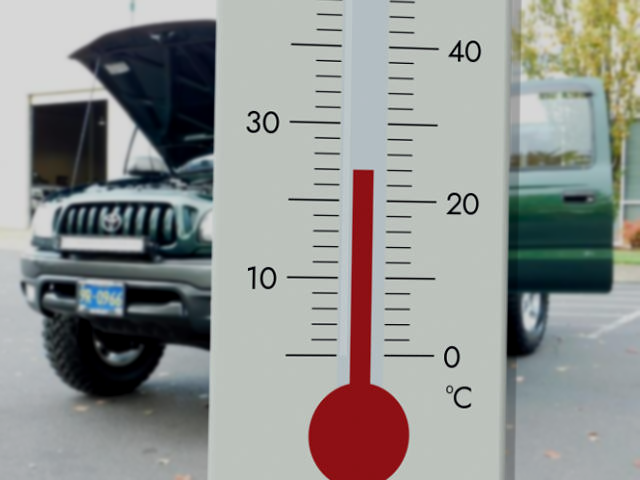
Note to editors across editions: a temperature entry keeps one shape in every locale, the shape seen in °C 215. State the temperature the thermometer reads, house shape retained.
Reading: °C 24
